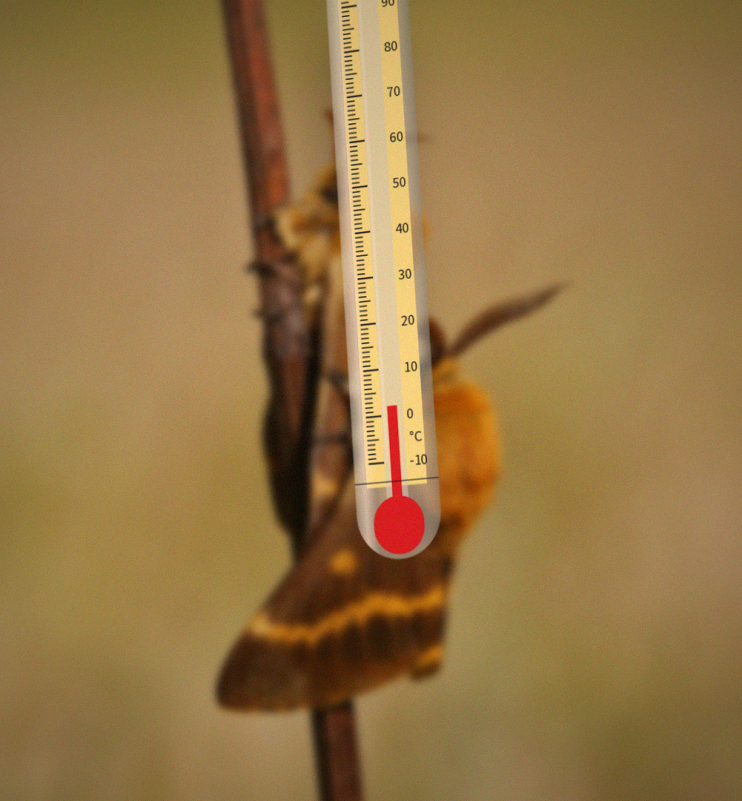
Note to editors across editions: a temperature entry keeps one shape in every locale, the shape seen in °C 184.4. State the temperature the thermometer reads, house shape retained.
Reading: °C 2
